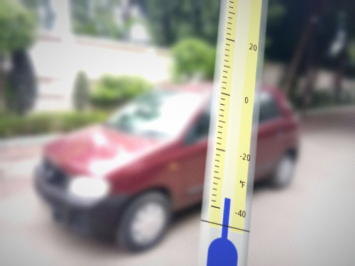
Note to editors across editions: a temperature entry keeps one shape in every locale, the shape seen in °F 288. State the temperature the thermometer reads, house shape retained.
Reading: °F -36
